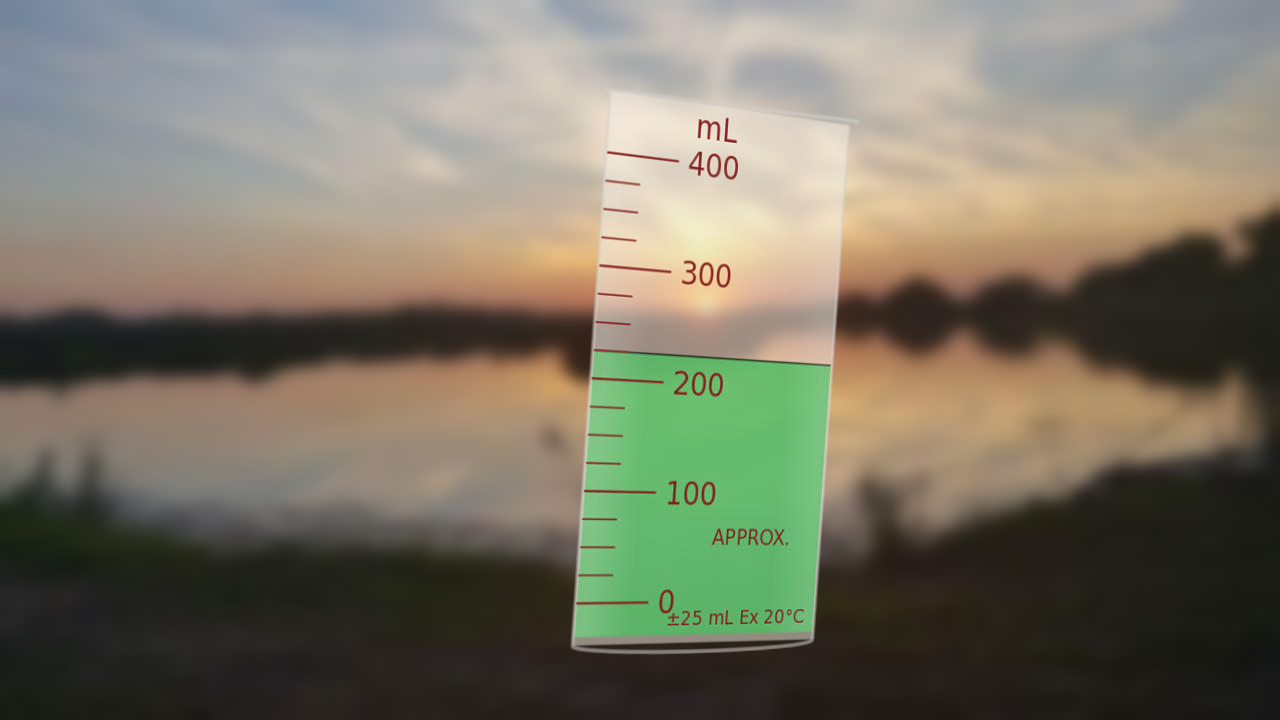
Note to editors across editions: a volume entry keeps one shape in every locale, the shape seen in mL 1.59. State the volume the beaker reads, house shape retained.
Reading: mL 225
